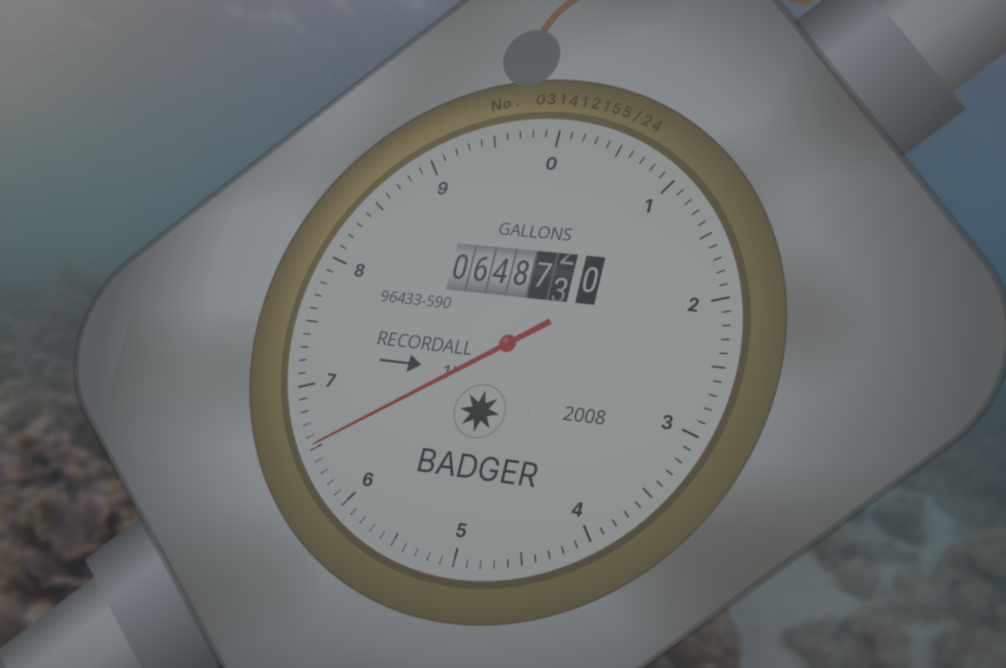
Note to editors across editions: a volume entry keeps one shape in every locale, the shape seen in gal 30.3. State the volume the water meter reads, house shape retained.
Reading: gal 648726.5
